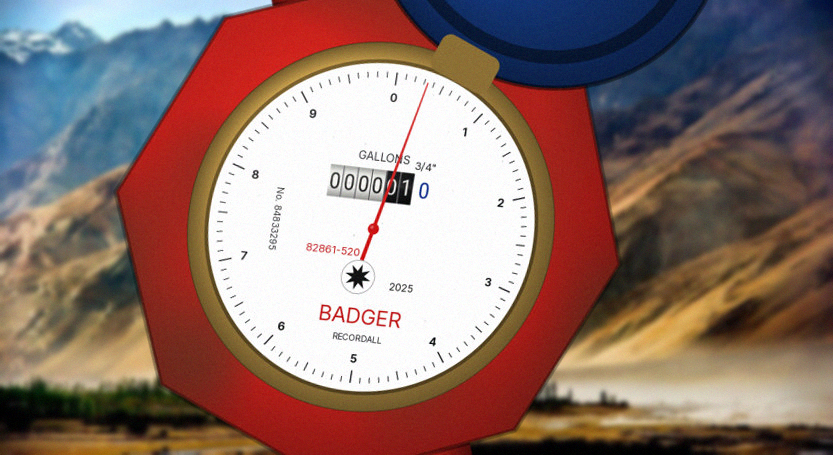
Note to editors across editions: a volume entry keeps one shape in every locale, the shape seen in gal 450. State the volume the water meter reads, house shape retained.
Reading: gal 10.3
